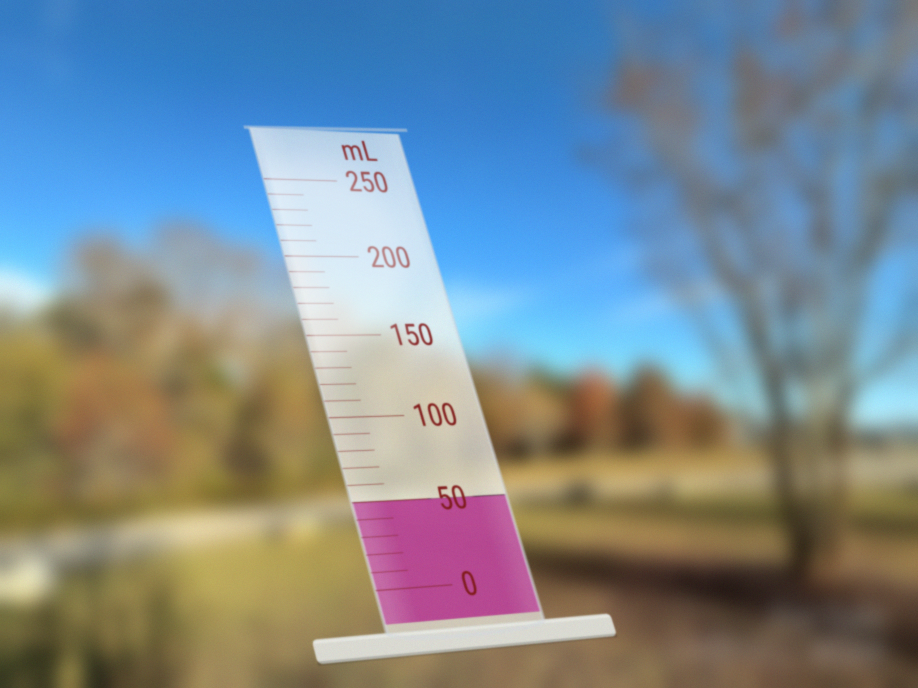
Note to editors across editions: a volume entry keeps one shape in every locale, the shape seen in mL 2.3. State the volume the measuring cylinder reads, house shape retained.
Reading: mL 50
